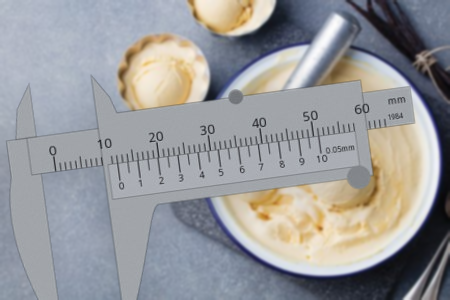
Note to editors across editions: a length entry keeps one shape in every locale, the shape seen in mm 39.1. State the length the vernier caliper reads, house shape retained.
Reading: mm 12.0
